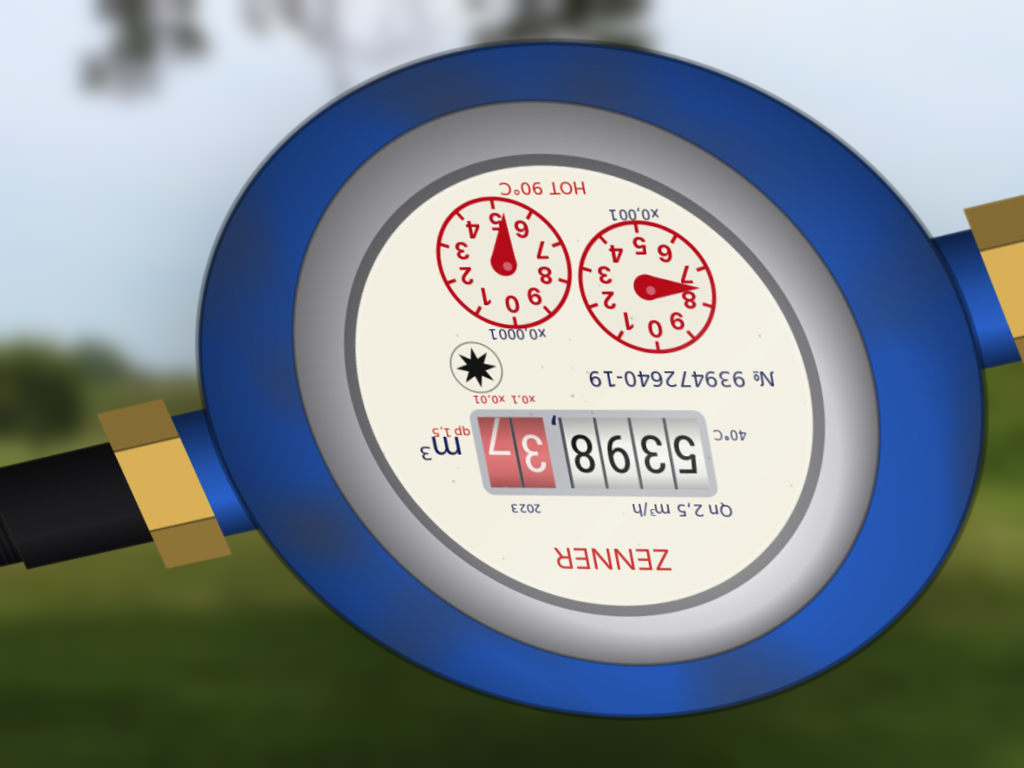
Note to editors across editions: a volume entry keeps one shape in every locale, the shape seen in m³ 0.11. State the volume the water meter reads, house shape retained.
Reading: m³ 5398.3675
